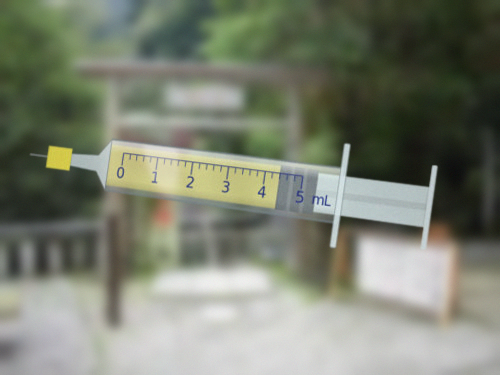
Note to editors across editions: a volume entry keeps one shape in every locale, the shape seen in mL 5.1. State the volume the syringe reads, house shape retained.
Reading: mL 4.4
